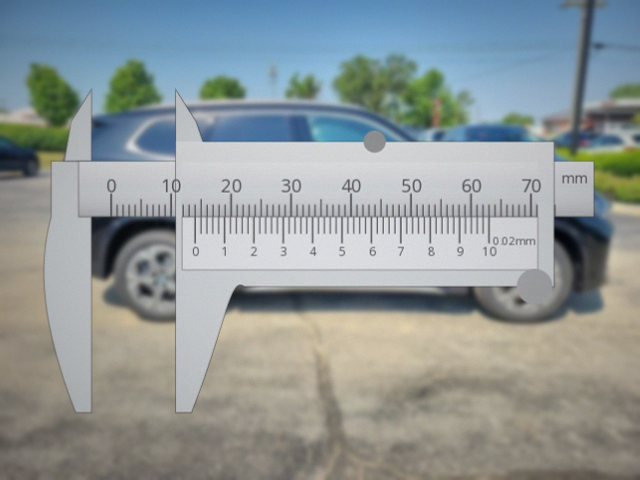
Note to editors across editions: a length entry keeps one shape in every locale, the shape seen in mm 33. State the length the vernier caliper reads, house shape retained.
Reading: mm 14.0
